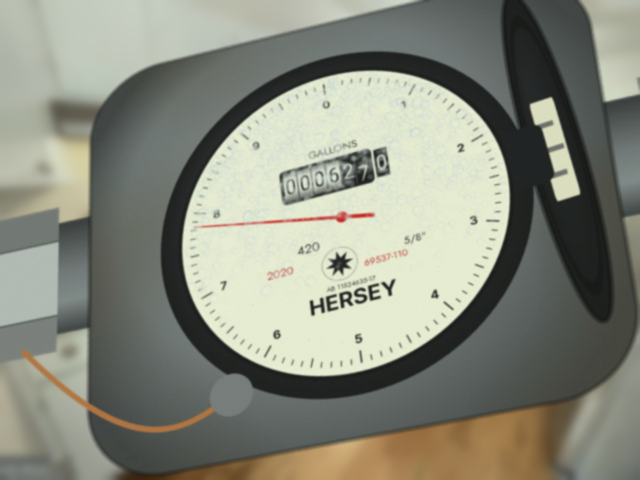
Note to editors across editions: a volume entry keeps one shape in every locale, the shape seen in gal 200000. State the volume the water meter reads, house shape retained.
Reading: gal 6267.8
